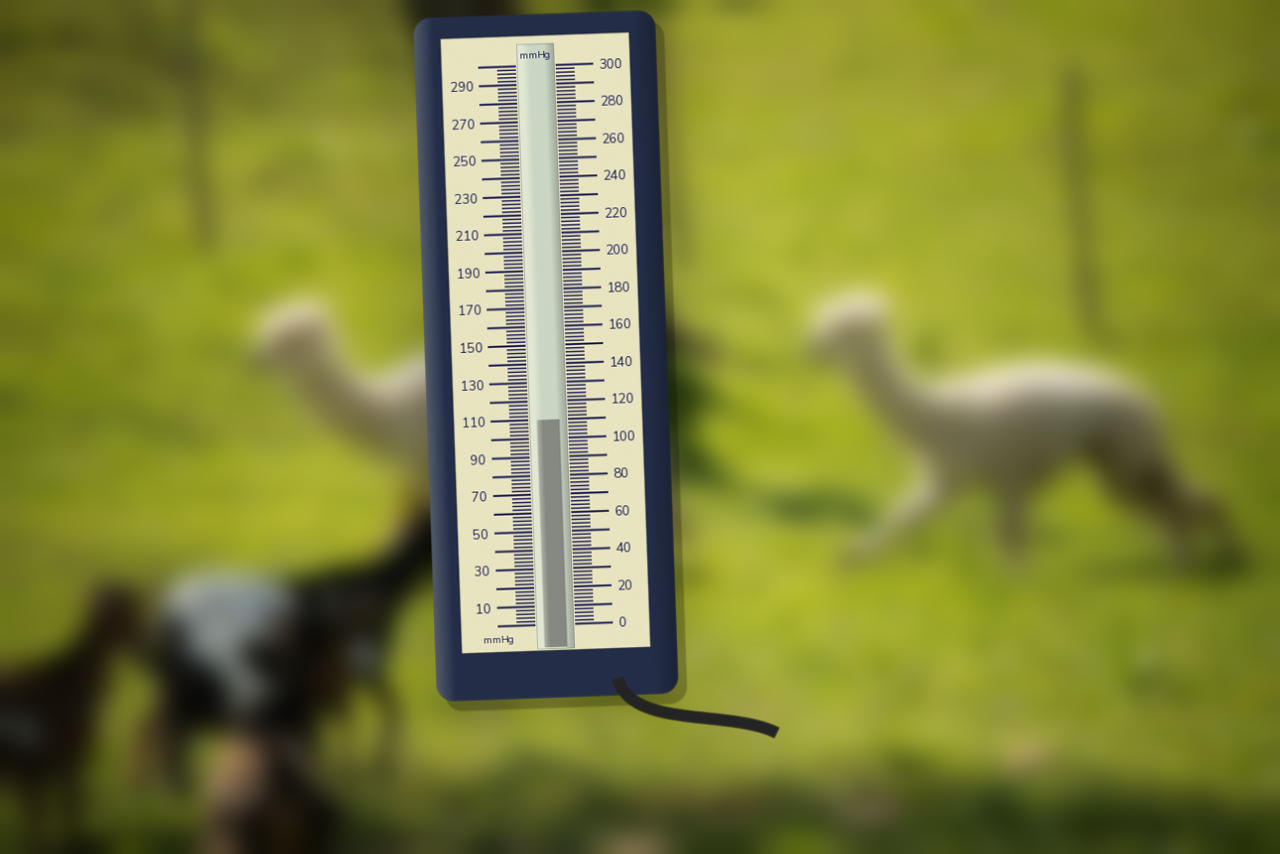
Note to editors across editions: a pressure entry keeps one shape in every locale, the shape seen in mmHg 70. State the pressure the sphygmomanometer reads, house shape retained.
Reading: mmHg 110
